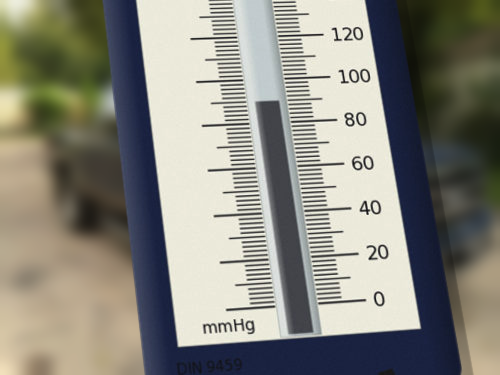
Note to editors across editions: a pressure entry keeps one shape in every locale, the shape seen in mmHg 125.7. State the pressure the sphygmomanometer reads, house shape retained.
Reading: mmHg 90
